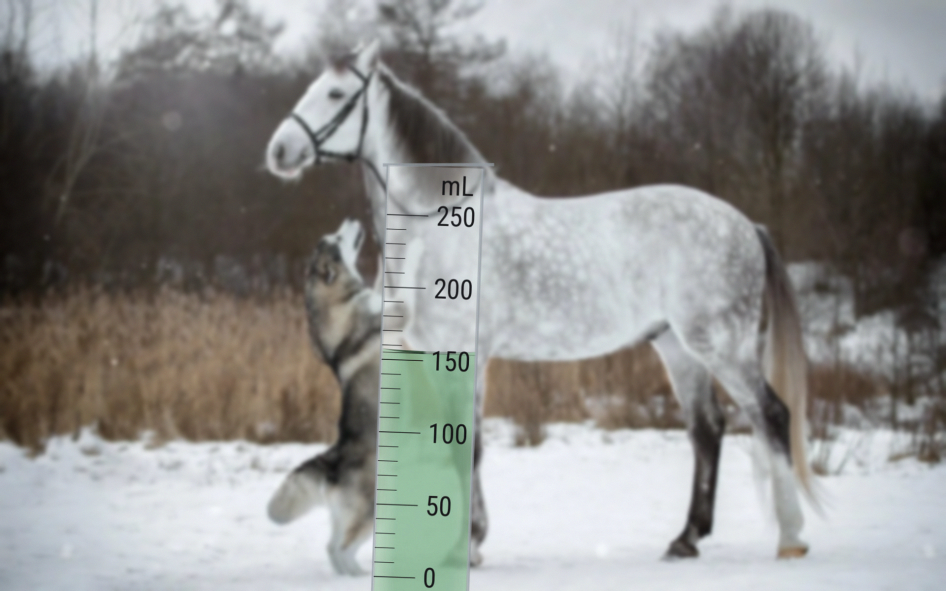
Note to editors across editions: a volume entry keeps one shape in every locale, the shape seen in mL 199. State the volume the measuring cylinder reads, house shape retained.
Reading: mL 155
